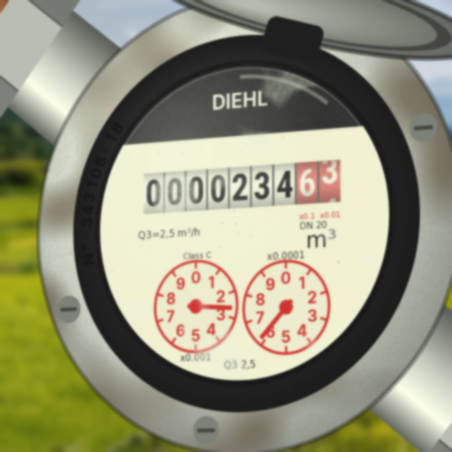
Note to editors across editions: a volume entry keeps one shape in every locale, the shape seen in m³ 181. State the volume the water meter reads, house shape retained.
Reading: m³ 234.6326
